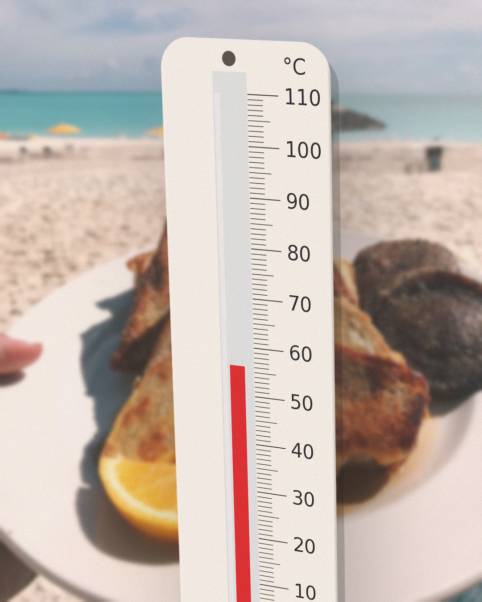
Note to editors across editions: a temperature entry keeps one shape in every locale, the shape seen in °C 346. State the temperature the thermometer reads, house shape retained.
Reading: °C 56
